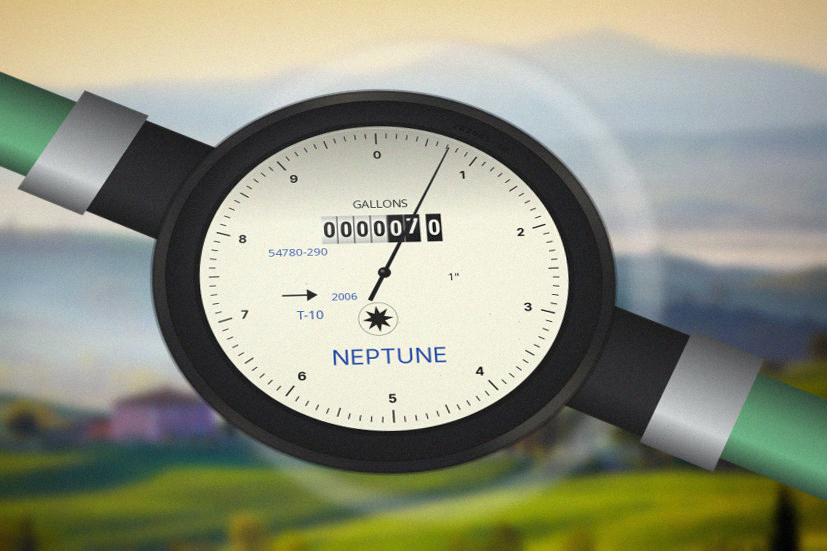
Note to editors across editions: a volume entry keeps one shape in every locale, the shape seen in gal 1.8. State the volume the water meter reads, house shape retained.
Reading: gal 70.7
